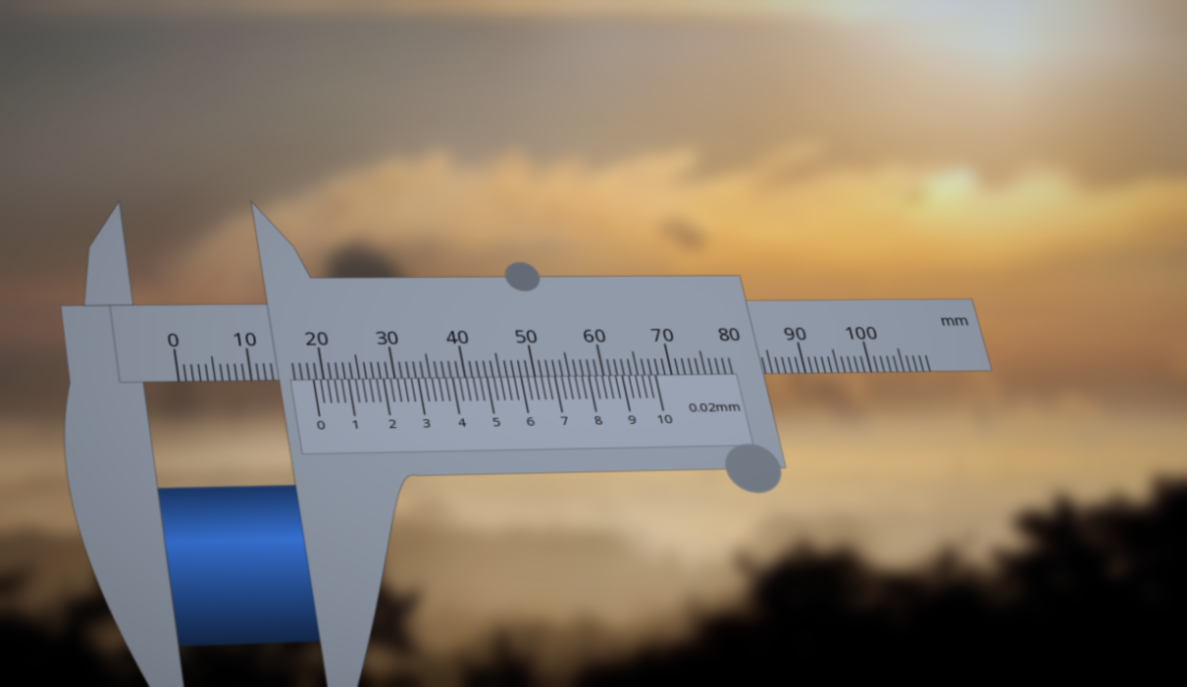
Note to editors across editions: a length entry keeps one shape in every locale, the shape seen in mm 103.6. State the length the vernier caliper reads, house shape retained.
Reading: mm 18.6
